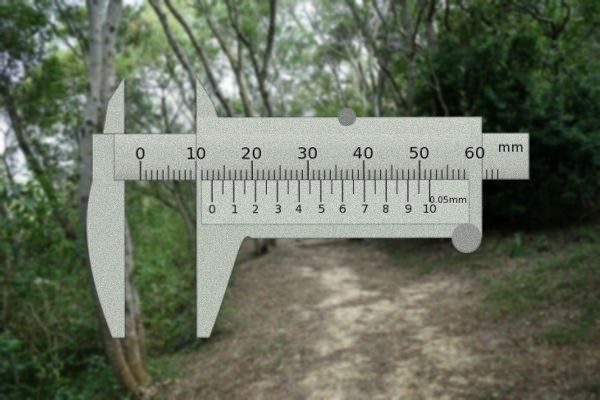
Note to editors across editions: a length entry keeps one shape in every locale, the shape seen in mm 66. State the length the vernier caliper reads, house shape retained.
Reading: mm 12.8
